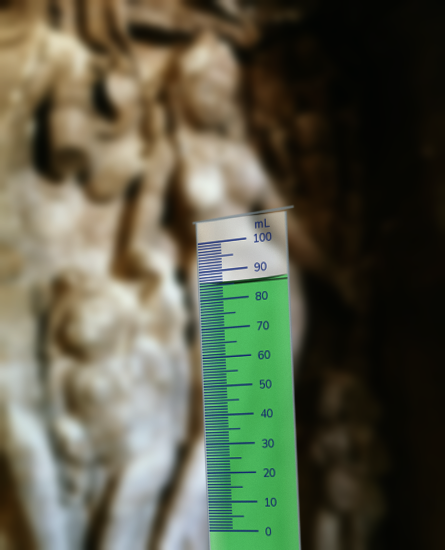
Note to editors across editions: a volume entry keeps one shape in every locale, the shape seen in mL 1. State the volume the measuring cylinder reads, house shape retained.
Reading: mL 85
